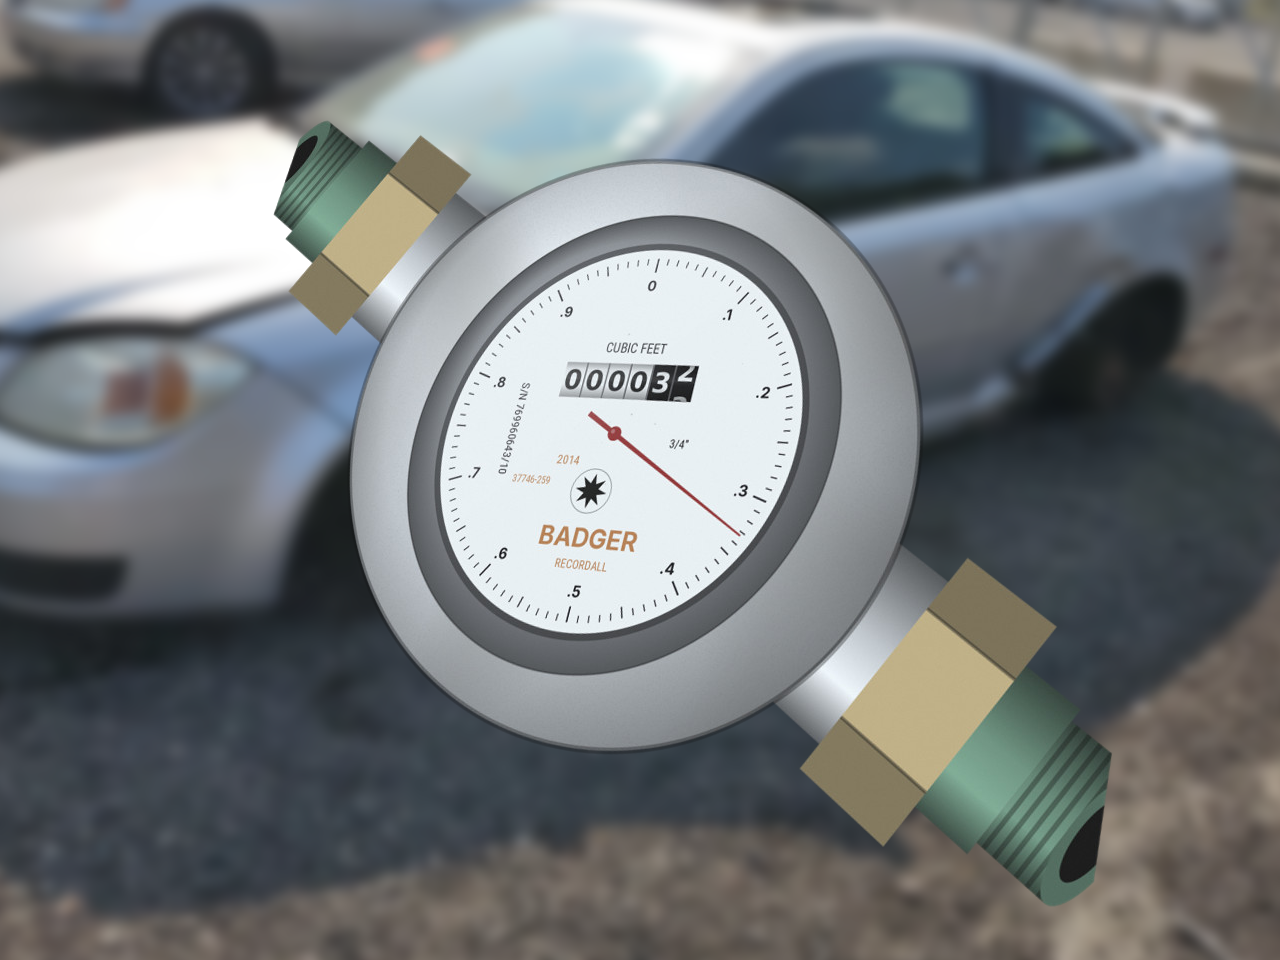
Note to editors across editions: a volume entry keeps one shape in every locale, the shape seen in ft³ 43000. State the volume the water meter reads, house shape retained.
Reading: ft³ 32.33
